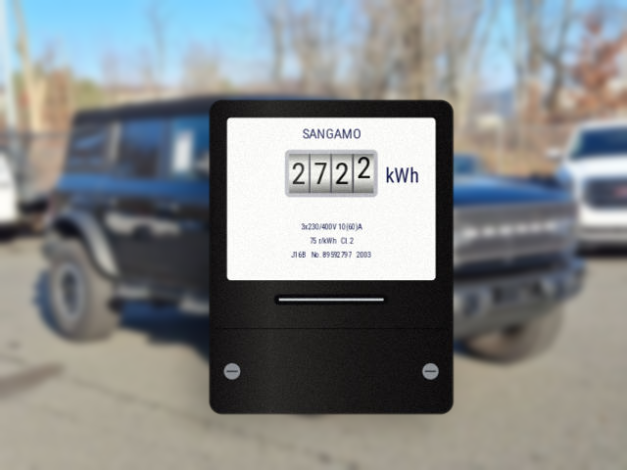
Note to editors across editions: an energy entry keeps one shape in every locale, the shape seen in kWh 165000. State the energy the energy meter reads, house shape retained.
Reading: kWh 2722
